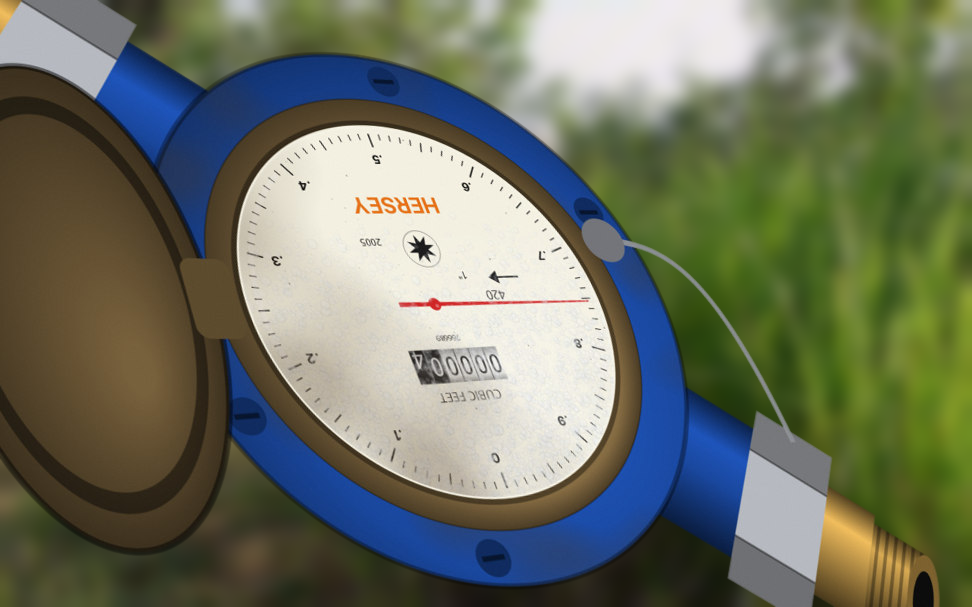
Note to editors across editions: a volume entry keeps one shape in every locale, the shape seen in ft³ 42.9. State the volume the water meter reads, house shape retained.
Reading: ft³ 3.75
